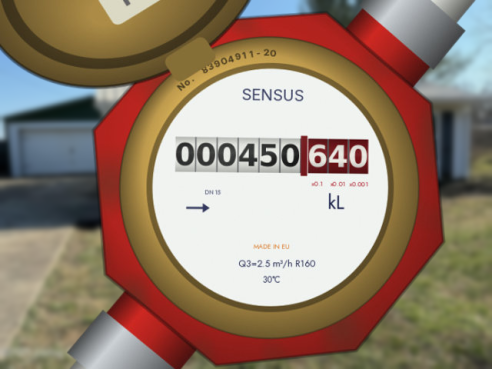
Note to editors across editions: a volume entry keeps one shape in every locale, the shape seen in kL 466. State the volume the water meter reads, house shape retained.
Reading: kL 450.640
